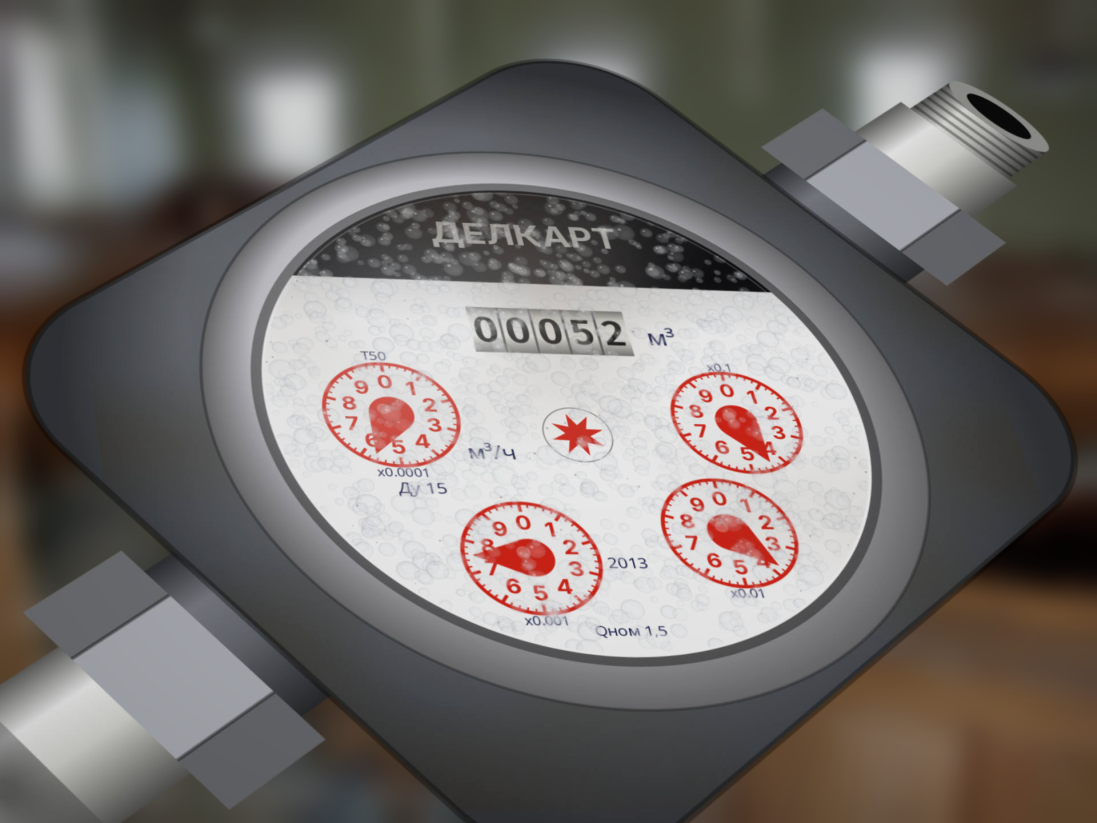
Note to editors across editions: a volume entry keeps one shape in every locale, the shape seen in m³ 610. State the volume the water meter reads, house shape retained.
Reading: m³ 52.4375
